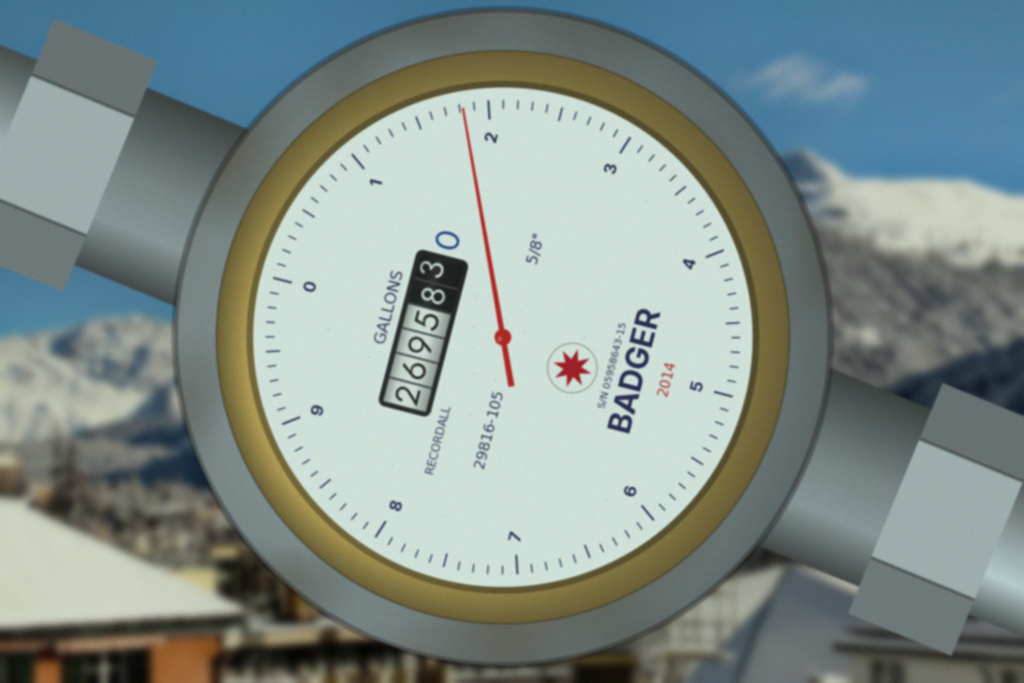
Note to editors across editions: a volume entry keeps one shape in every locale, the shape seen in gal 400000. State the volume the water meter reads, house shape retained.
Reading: gal 2695831.8
